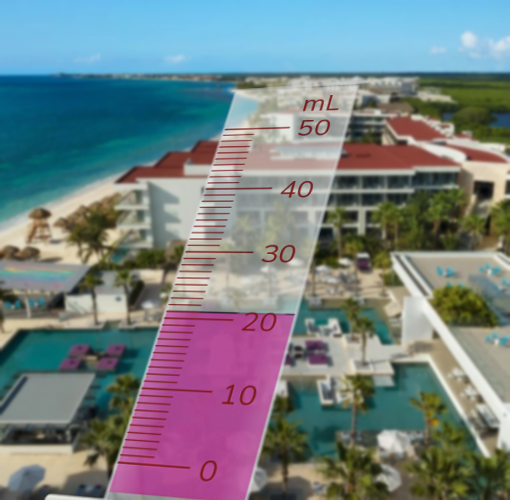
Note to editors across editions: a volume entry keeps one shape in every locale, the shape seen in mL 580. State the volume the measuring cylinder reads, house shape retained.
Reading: mL 21
